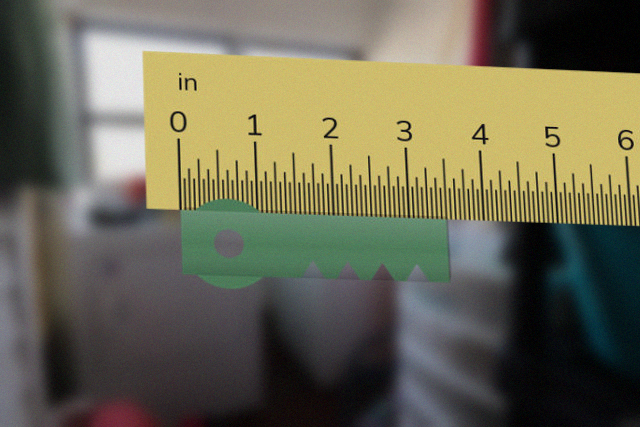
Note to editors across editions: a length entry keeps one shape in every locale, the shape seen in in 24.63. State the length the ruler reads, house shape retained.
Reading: in 3.5
